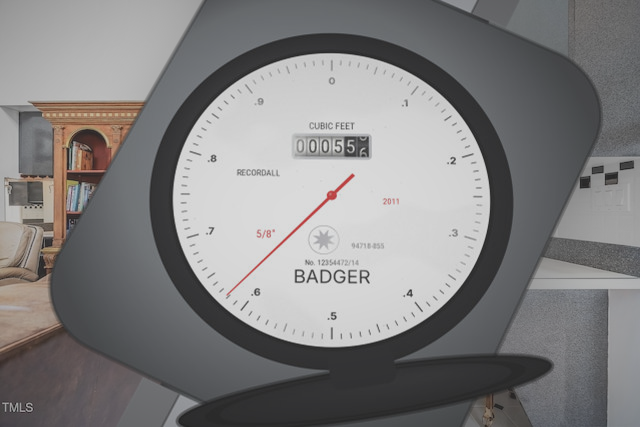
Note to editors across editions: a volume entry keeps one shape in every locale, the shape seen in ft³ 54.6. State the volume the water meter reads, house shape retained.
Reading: ft³ 555.62
